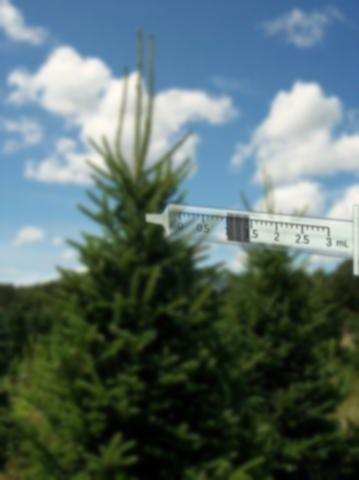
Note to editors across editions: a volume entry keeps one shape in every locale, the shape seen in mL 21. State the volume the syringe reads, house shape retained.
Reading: mL 1
